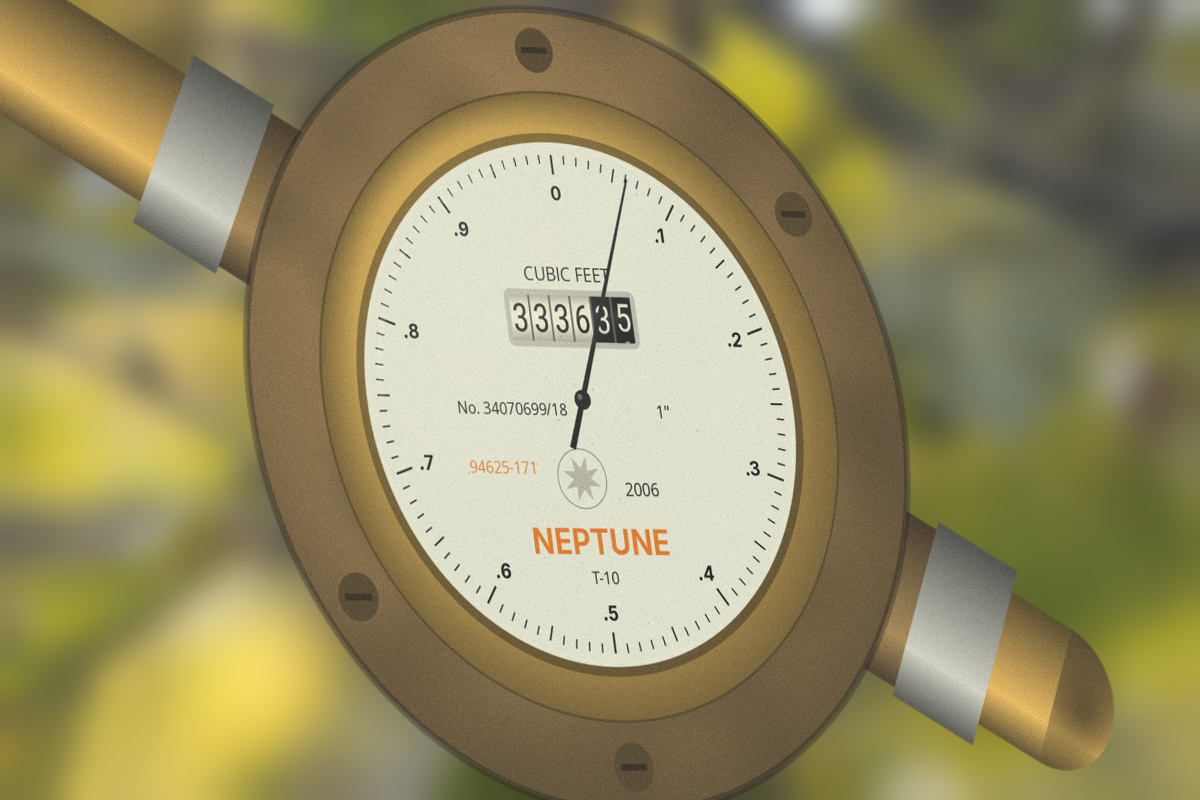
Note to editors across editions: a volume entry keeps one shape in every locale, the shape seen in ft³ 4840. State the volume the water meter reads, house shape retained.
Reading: ft³ 333635.06
